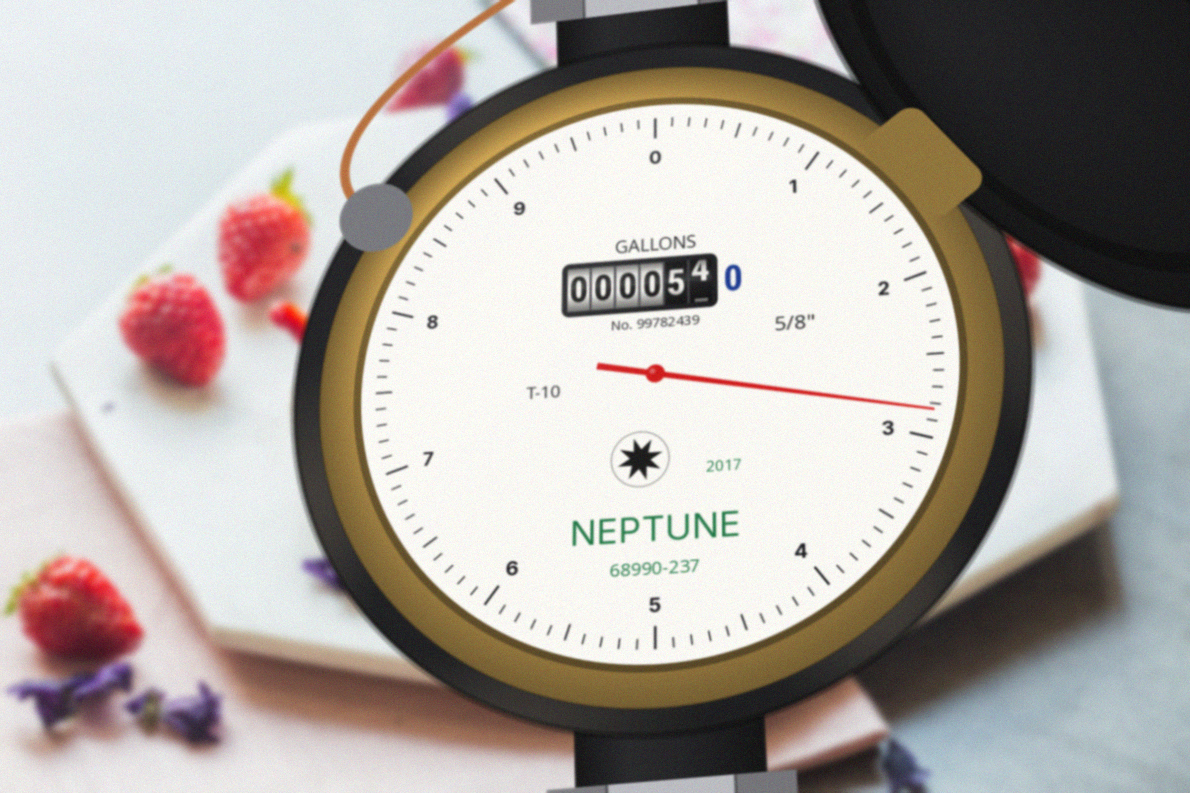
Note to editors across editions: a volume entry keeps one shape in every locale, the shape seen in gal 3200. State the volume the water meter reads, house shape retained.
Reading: gal 542.8
